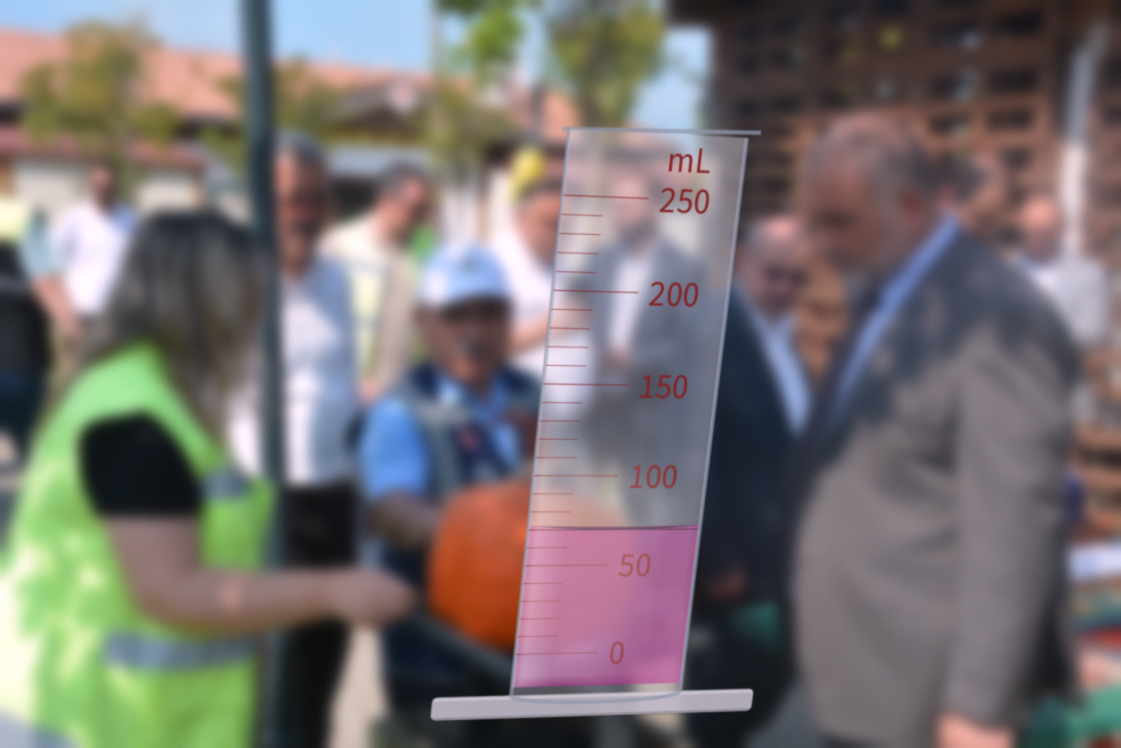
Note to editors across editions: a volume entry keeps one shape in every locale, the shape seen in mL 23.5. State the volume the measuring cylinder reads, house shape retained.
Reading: mL 70
